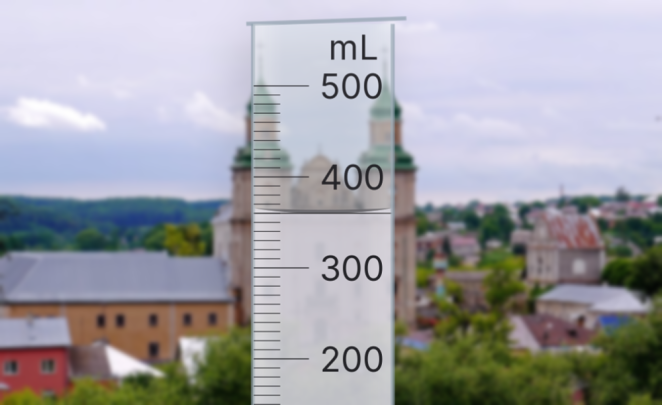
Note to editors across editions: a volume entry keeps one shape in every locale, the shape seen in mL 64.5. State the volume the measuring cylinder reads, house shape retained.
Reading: mL 360
